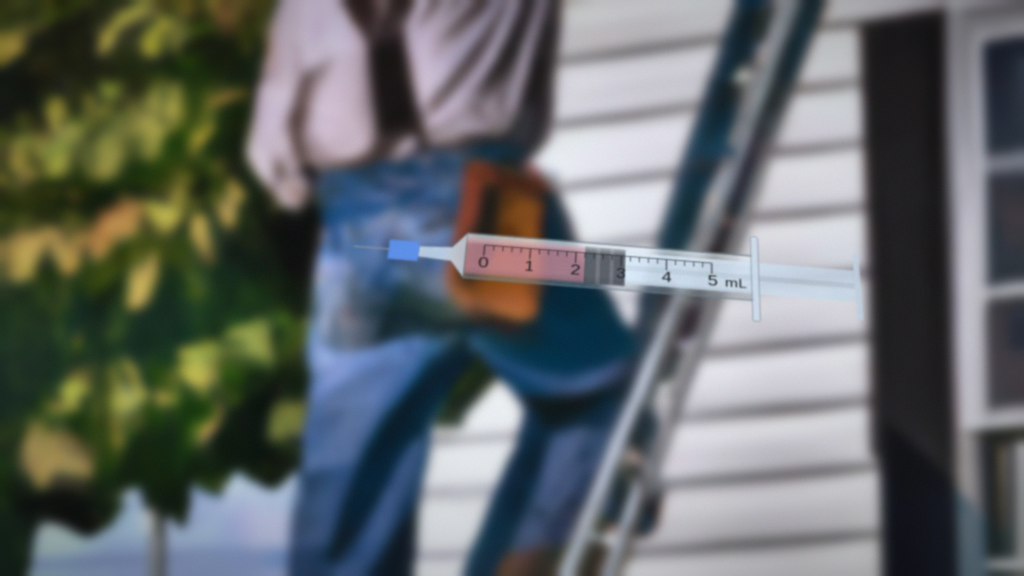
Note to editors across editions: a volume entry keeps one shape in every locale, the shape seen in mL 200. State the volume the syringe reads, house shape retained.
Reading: mL 2.2
